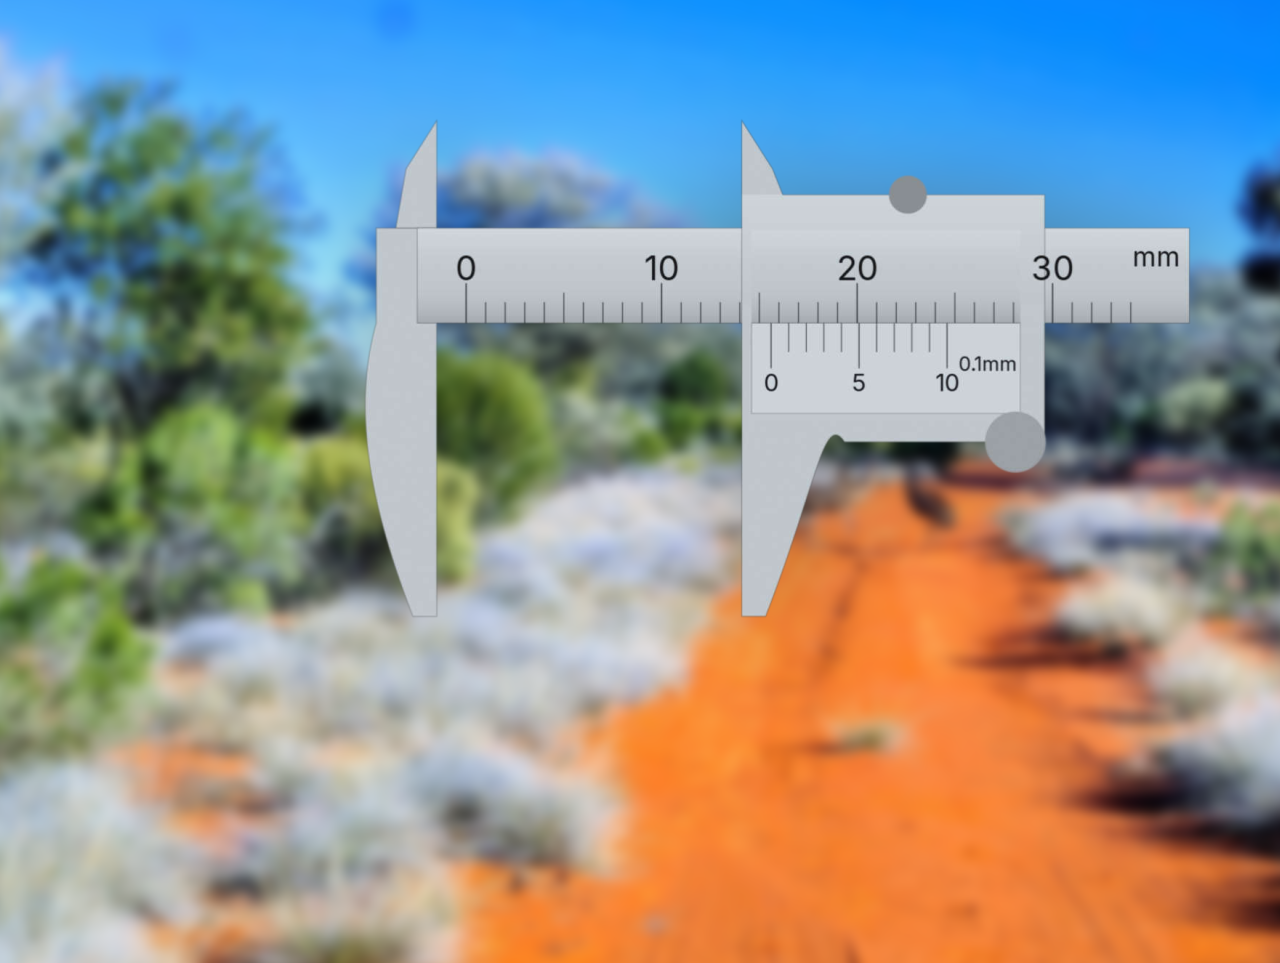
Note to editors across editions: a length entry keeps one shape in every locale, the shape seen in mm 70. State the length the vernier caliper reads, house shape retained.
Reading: mm 15.6
